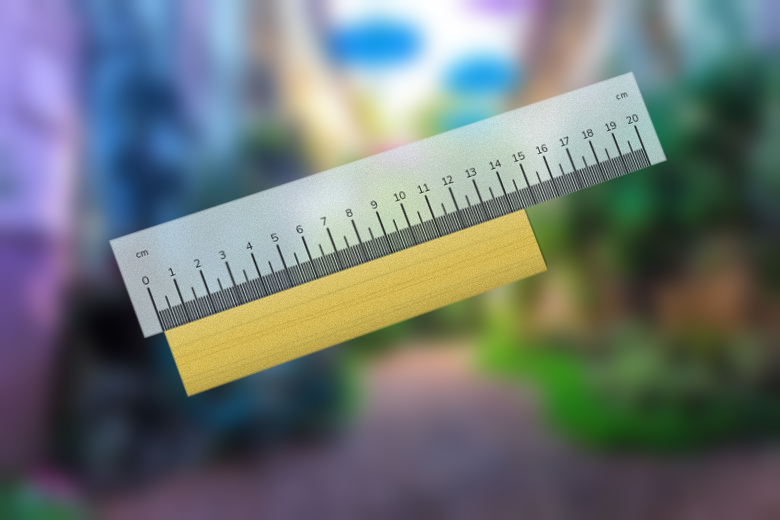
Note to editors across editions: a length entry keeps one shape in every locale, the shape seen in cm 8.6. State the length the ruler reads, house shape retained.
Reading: cm 14.5
